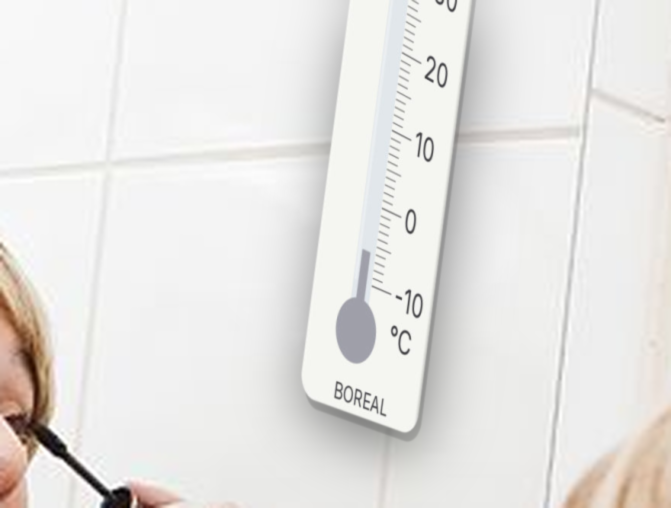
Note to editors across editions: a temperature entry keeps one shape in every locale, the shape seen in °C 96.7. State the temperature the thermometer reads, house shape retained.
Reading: °C -6
